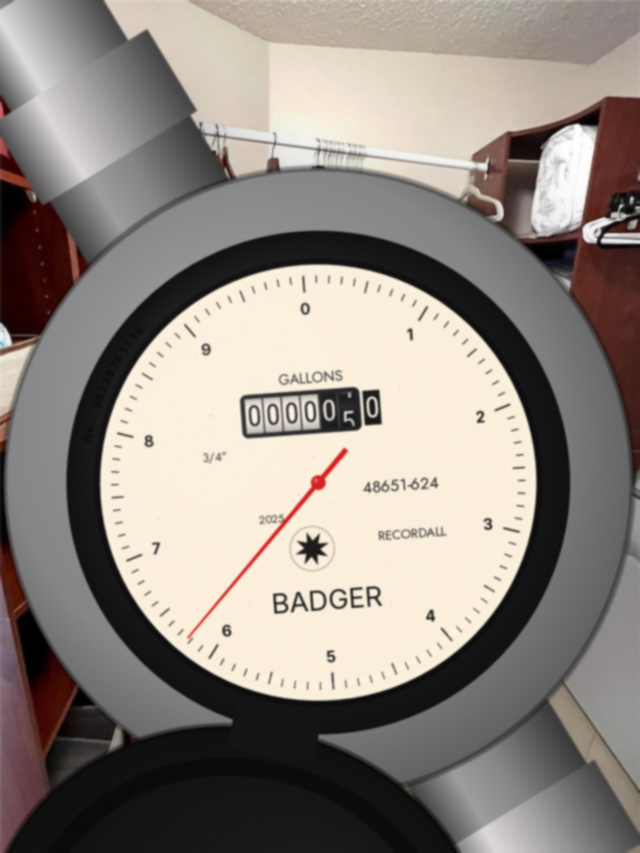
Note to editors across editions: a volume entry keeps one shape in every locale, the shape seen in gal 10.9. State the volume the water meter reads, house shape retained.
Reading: gal 46.2
